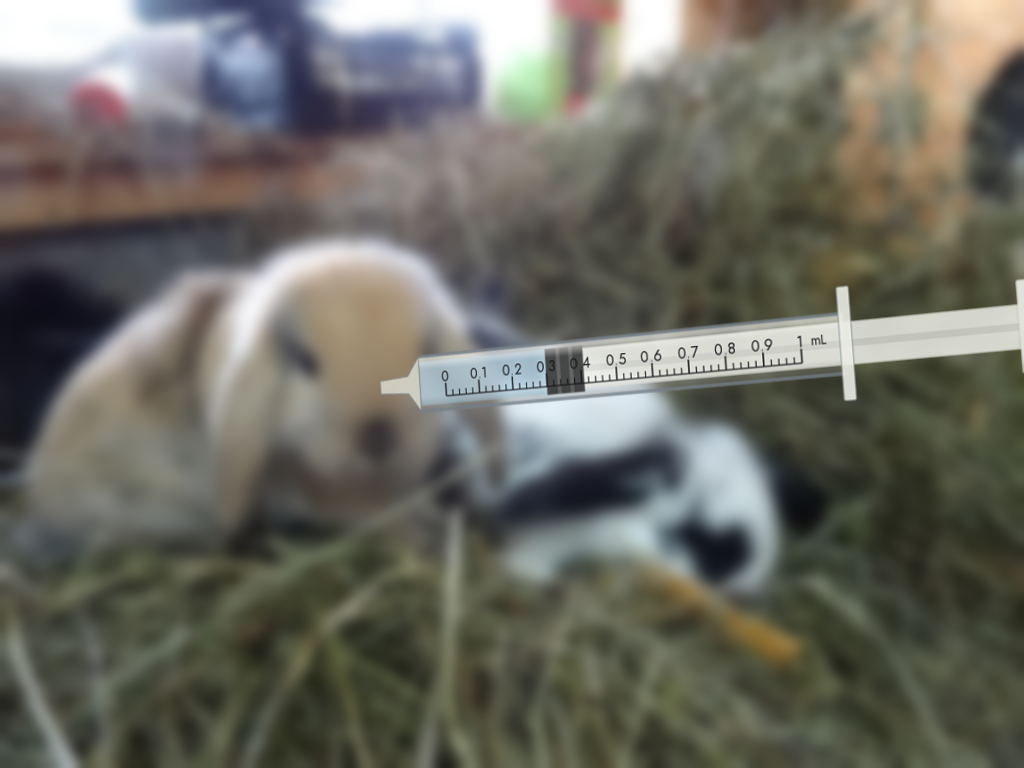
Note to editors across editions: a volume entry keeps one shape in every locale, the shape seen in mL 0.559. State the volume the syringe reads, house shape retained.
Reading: mL 0.3
